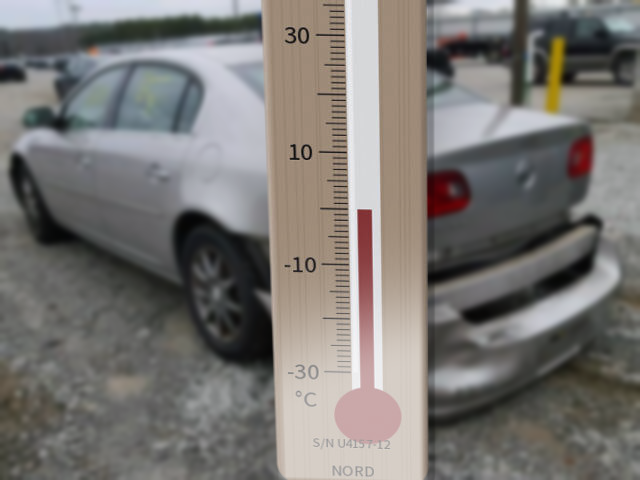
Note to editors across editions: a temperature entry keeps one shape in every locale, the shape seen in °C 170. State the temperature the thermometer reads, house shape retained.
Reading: °C 0
